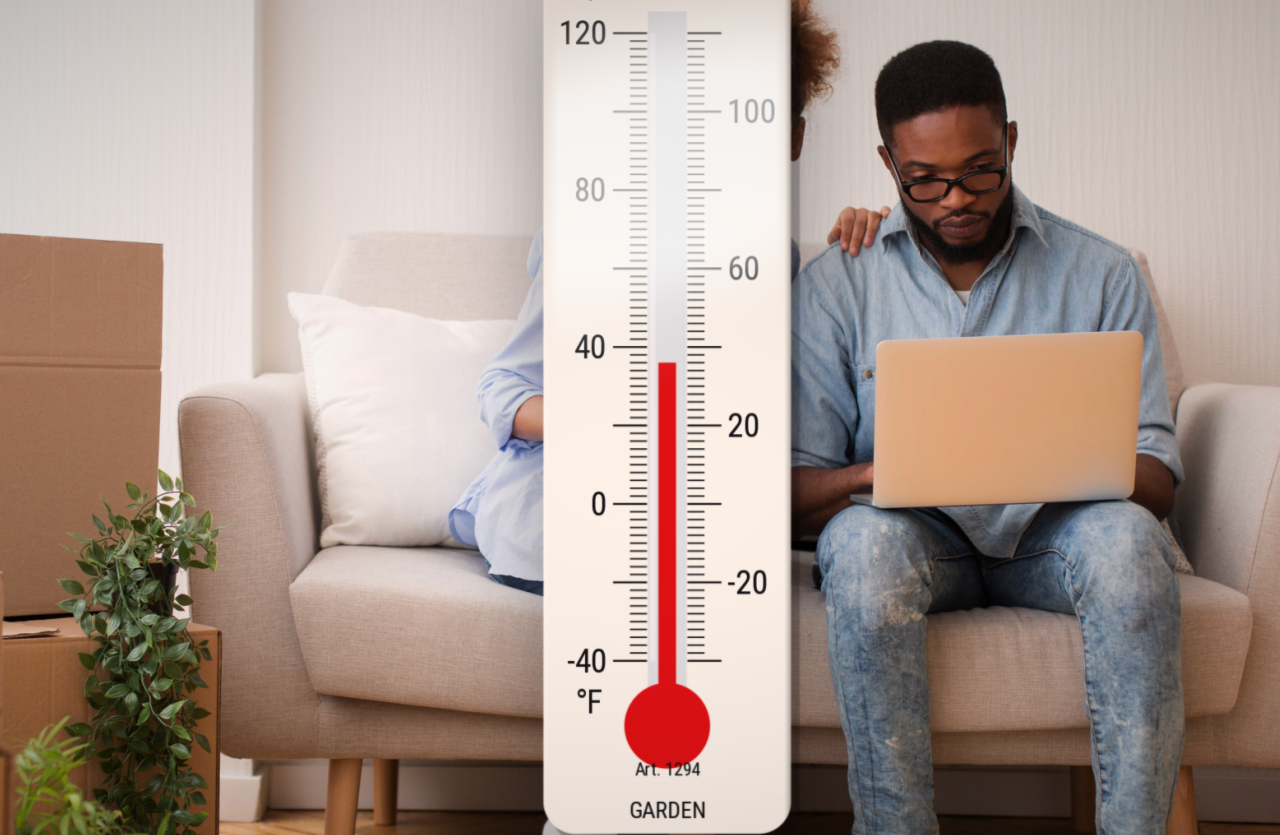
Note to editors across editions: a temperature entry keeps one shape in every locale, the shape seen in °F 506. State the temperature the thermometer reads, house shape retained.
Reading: °F 36
